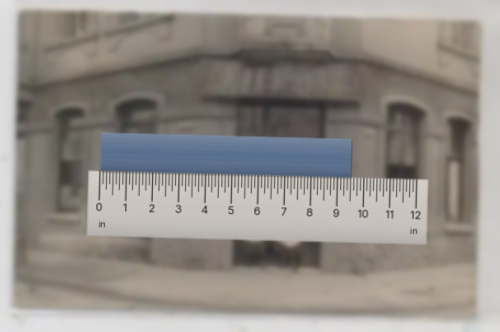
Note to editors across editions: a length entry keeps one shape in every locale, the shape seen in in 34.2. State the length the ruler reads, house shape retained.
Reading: in 9.5
